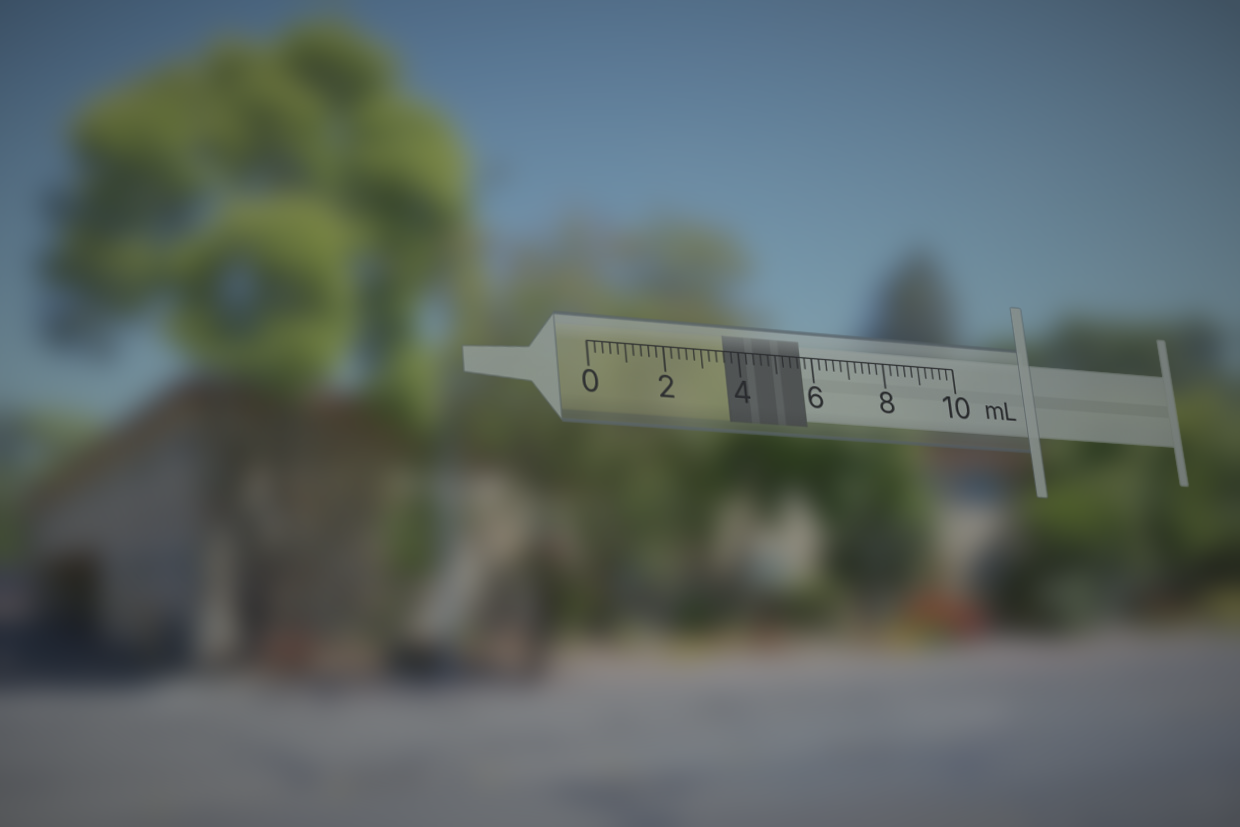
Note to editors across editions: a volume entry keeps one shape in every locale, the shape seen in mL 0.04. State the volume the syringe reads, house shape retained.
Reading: mL 3.6
